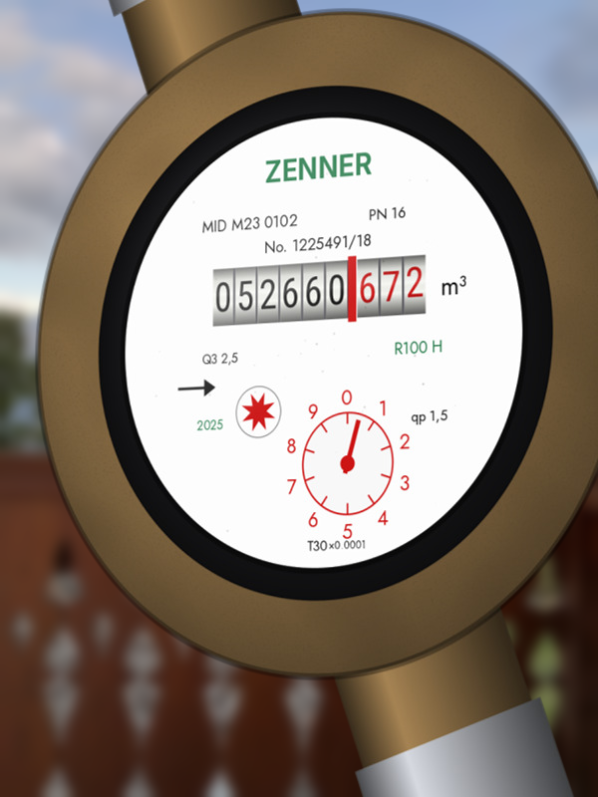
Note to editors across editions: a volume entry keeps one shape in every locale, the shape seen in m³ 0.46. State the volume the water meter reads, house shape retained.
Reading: m³ 52660.6720
